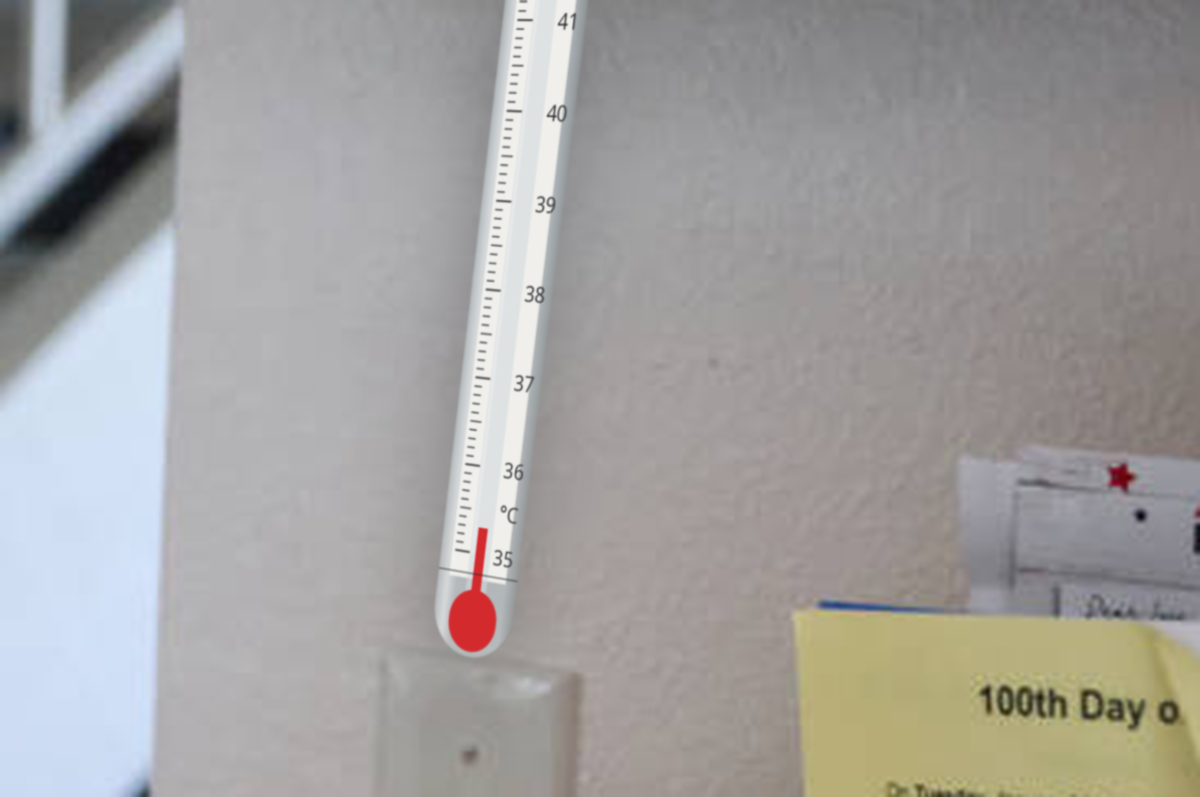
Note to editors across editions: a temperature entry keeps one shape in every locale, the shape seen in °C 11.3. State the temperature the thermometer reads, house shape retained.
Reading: °C 35.3
